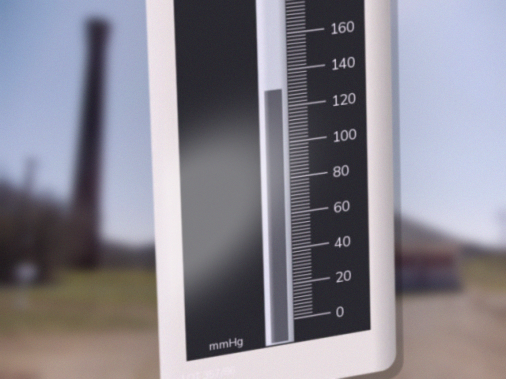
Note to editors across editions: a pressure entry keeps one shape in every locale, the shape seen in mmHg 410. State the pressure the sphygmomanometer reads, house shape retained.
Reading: mmHg 130
